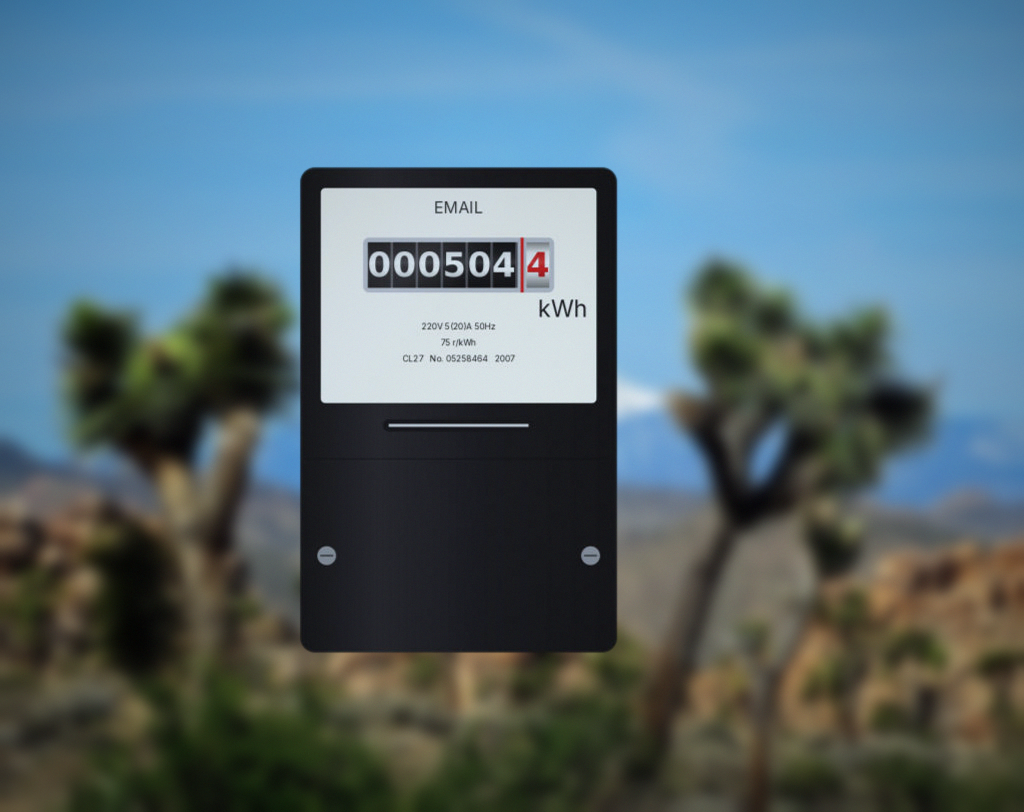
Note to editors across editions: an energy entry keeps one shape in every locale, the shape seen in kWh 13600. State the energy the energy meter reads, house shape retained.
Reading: kWh 504.4
